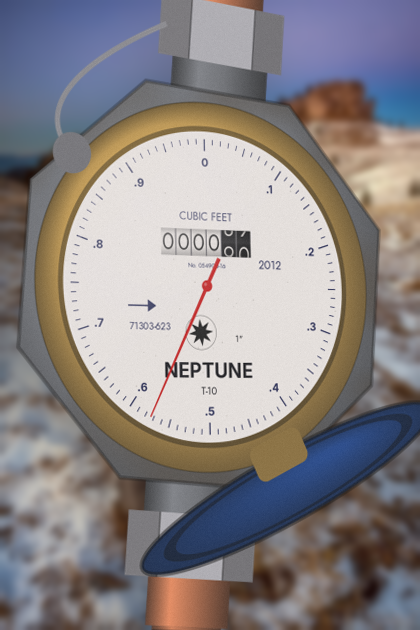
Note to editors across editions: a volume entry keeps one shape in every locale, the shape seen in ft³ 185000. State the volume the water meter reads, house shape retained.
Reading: ft³ 89.57
